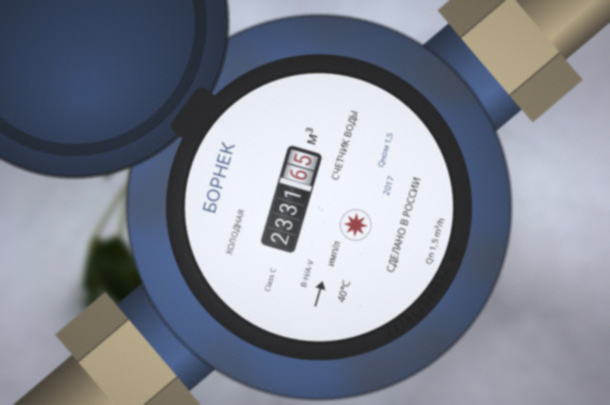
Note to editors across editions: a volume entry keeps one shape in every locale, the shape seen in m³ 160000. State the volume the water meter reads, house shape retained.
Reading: m³ 2331.65
